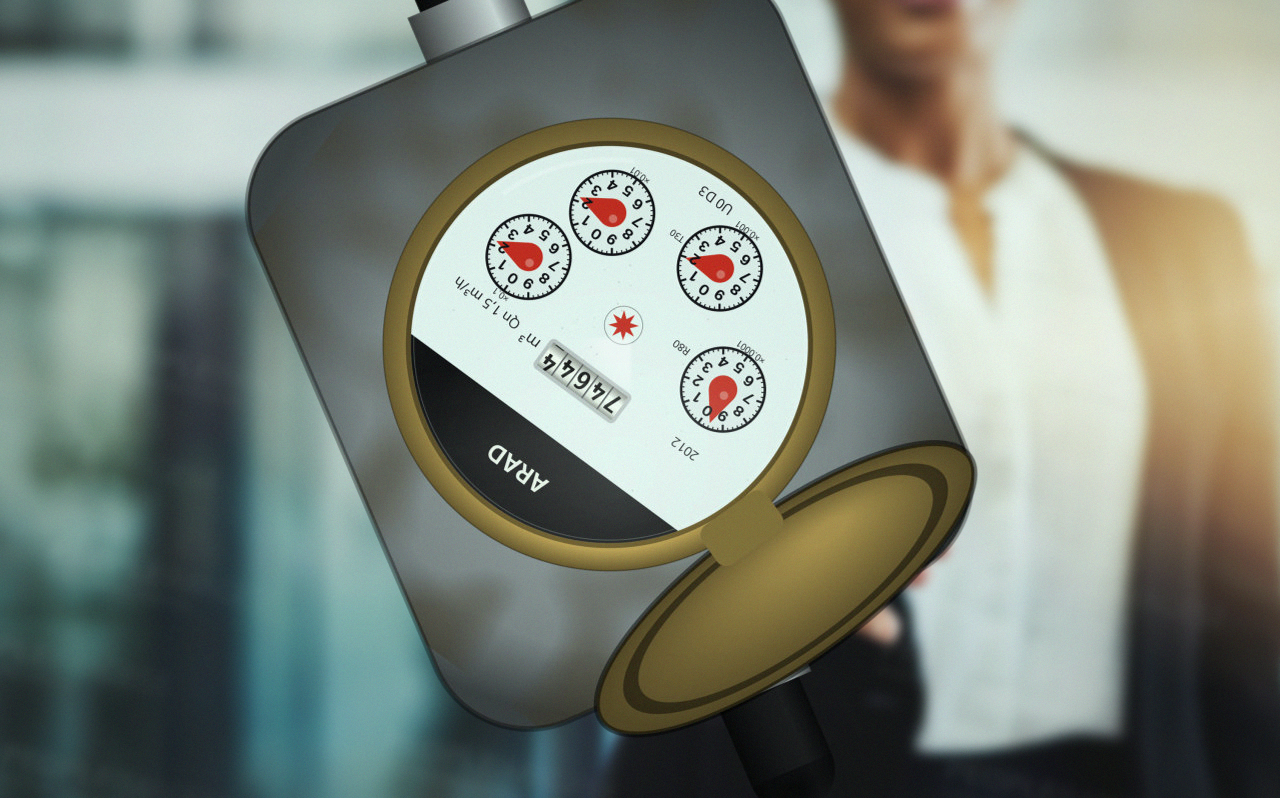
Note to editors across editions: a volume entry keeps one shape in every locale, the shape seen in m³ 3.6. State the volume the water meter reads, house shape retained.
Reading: m³ 74644.2219
